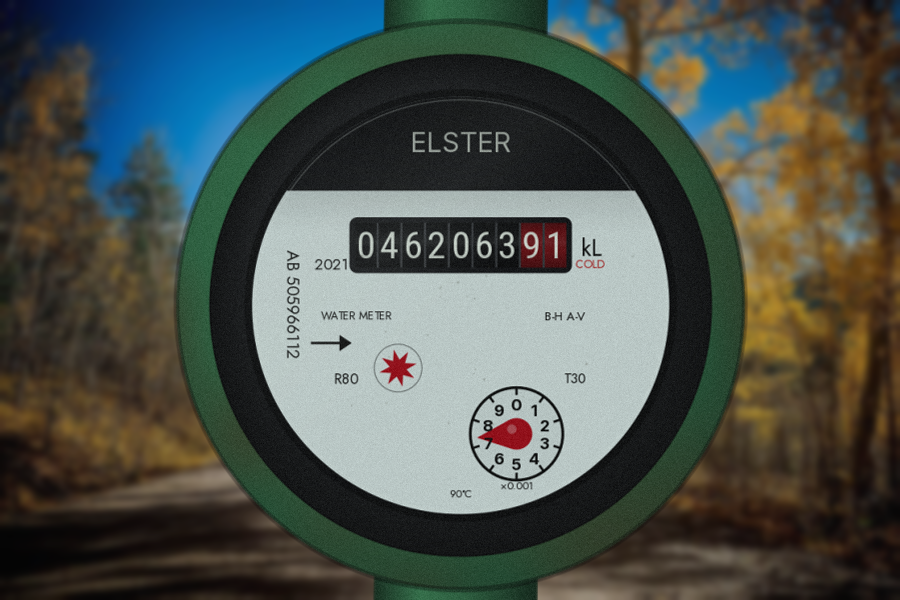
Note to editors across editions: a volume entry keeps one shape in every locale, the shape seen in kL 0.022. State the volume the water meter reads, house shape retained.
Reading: kL 462063.917
